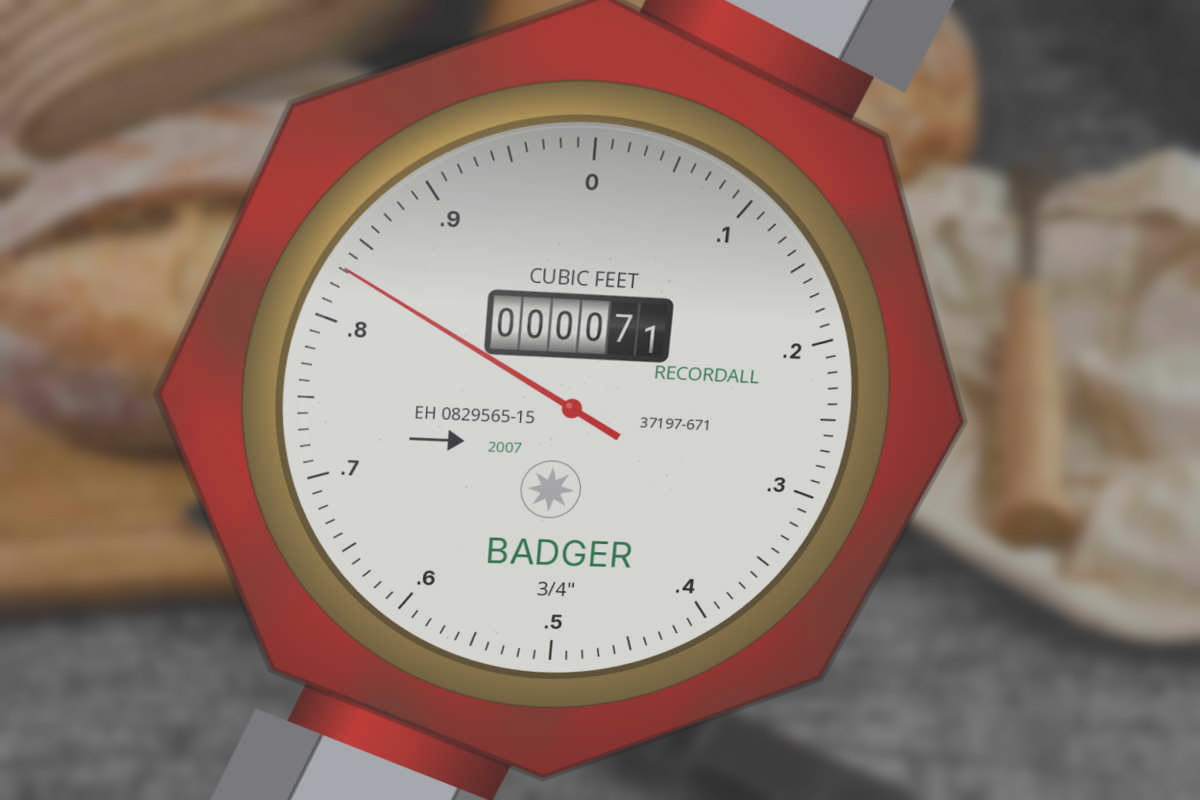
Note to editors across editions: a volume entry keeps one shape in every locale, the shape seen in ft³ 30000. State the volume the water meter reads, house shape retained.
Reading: ft³ 70.83
